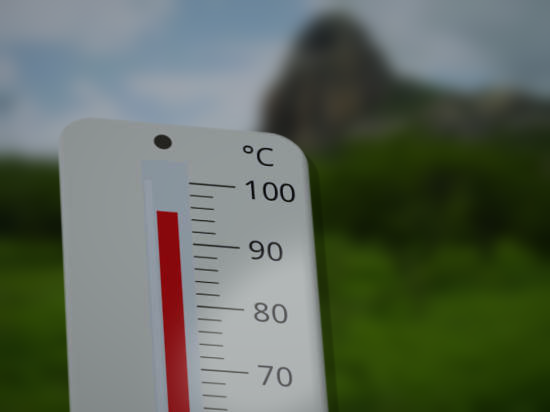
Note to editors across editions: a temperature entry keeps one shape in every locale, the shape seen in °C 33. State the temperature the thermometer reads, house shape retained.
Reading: °C 95
